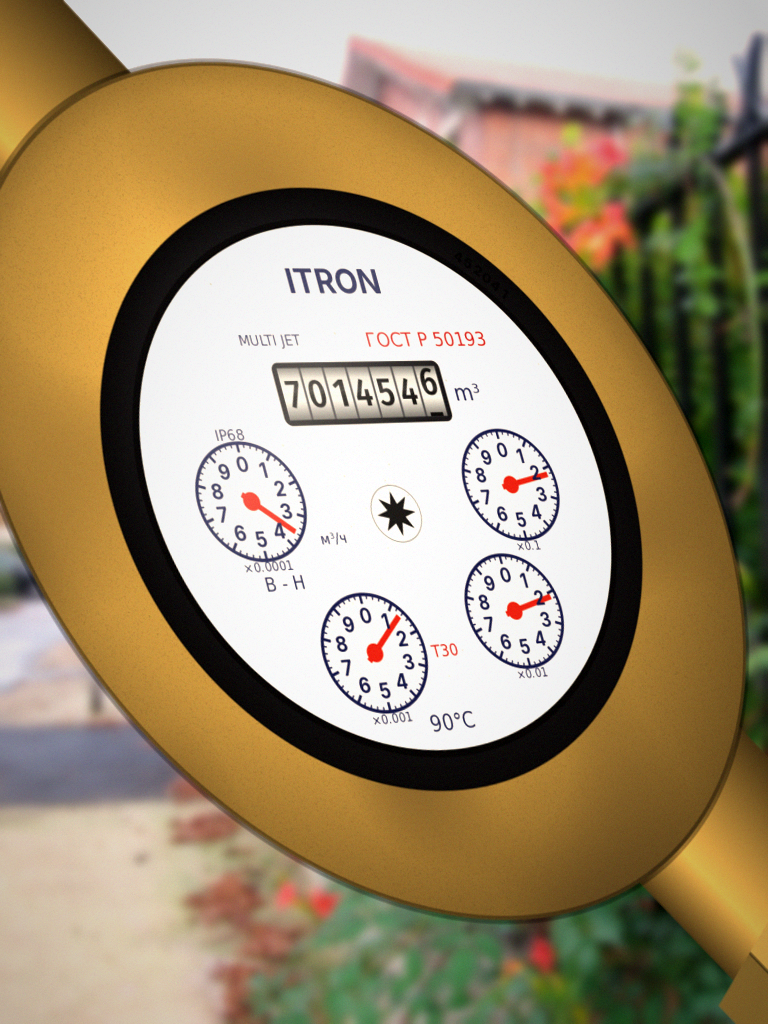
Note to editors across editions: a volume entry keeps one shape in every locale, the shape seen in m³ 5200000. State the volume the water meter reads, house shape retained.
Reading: m³ 7014546.2213
